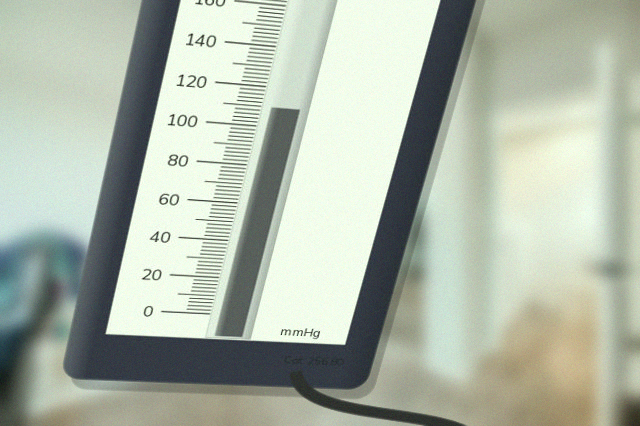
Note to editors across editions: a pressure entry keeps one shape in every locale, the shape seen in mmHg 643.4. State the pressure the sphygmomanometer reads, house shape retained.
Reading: mmHg 110
